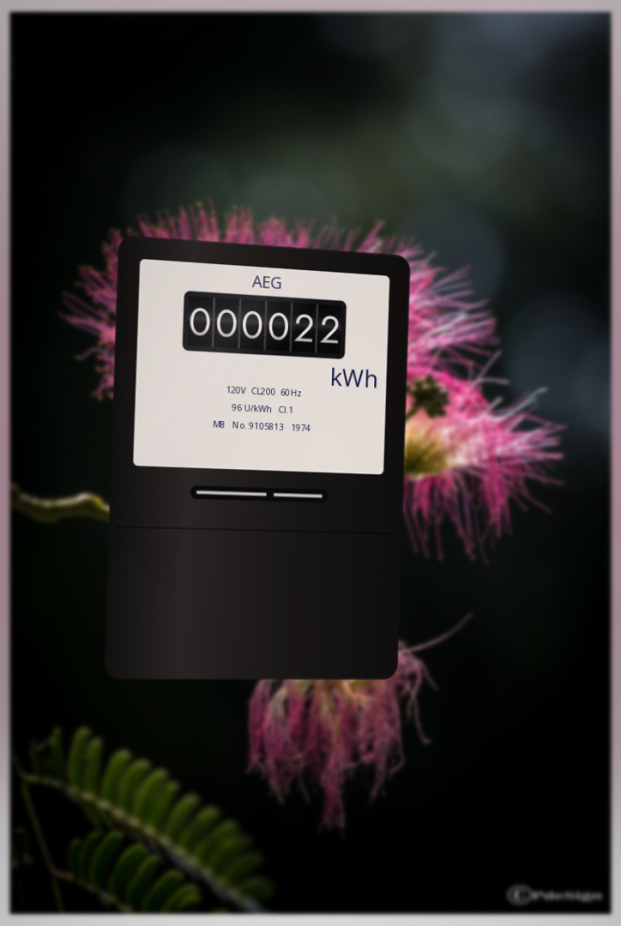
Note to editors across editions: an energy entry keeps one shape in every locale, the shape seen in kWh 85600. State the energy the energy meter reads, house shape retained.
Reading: kWh 22
